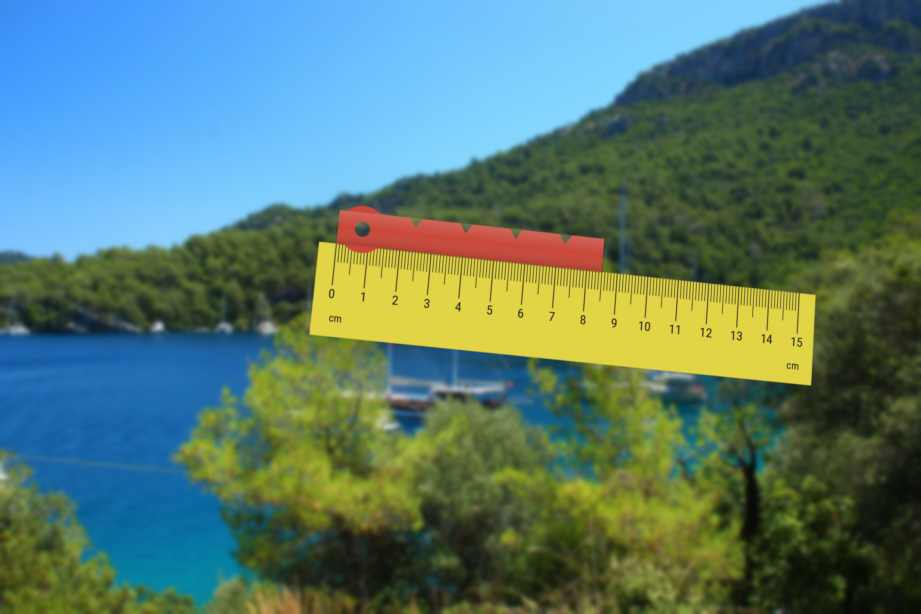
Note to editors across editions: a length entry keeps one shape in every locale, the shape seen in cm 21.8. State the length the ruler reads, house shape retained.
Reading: cm 8.5
